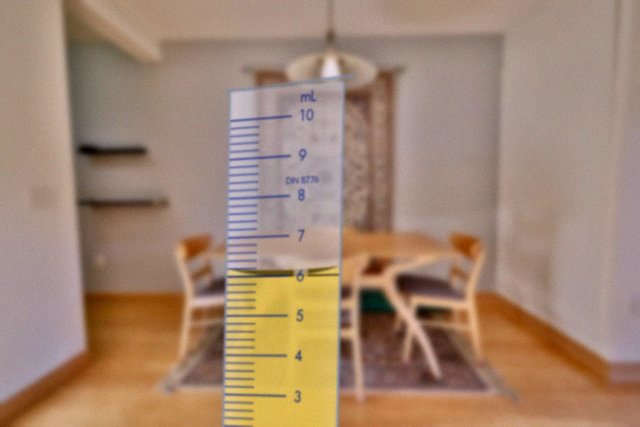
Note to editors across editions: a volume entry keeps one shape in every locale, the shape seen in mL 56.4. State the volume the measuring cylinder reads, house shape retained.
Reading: mL 6
